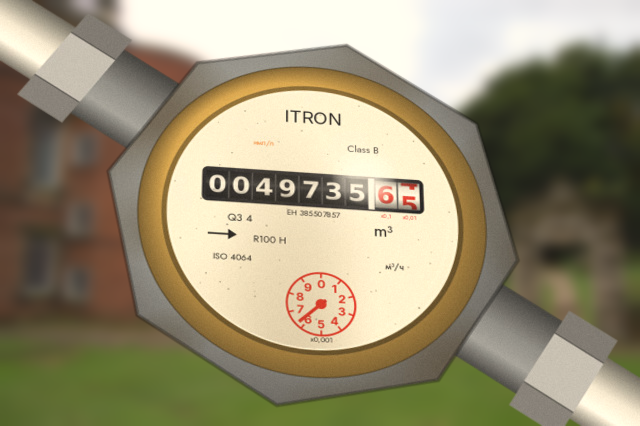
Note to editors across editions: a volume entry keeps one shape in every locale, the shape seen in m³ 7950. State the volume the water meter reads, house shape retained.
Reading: m³ 49735.646
